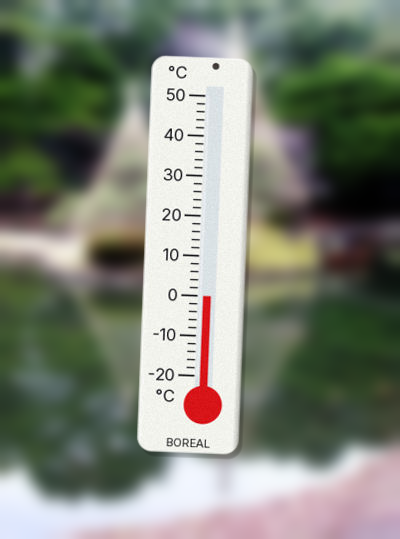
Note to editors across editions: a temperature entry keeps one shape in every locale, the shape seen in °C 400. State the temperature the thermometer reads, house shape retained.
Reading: °C 0
